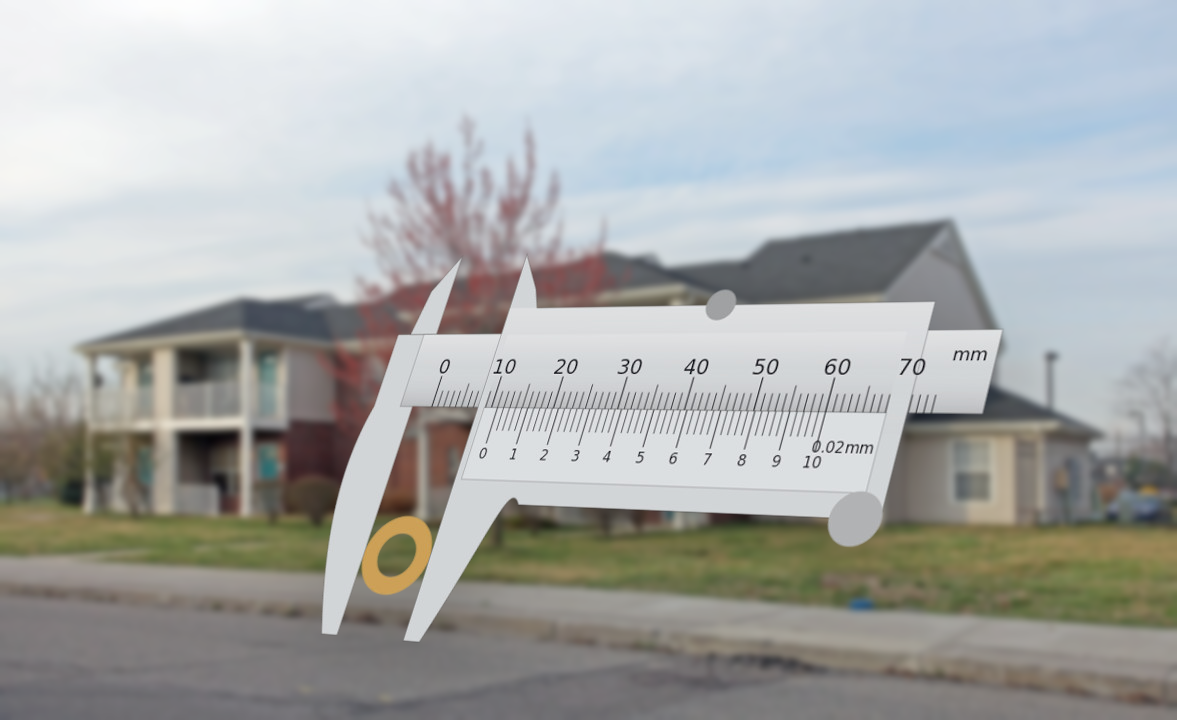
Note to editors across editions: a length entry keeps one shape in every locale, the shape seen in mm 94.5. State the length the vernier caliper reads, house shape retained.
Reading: mm 11.0
